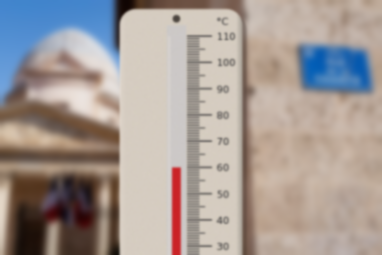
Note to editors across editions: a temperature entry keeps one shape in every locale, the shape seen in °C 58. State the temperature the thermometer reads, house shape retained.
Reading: °C 60
